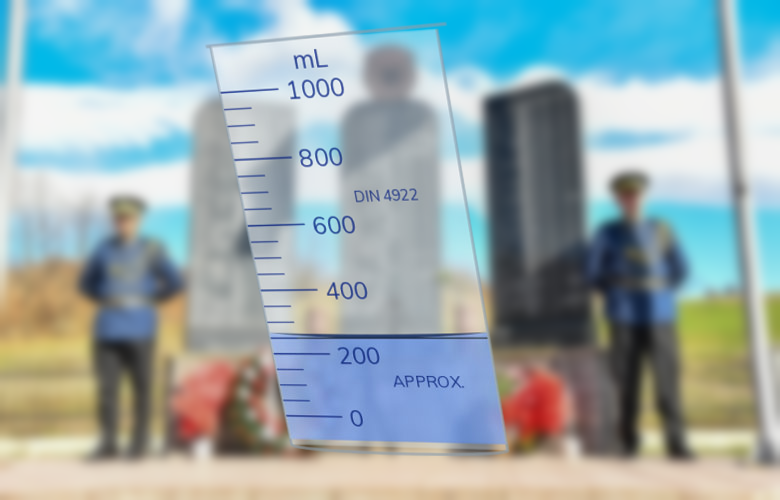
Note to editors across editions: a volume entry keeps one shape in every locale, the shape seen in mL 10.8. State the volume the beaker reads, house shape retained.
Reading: mL 250
